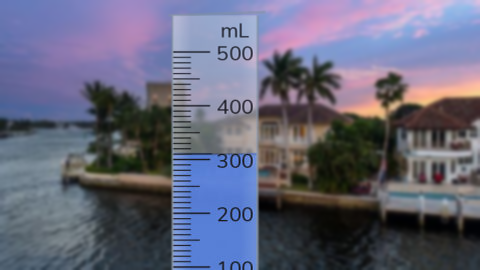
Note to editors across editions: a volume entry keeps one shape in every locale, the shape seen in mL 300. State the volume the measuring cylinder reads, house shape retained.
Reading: mL 310
